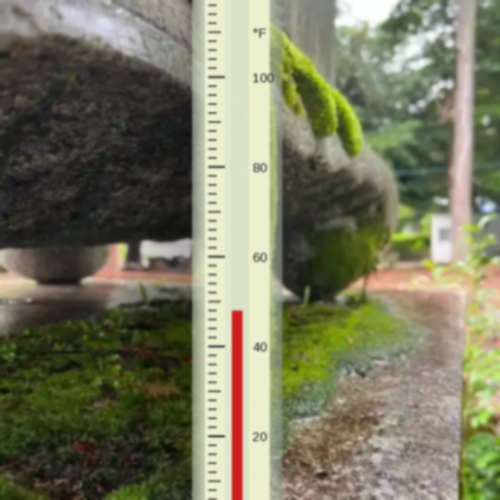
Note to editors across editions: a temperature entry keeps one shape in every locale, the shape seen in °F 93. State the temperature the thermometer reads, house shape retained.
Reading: °F 48
